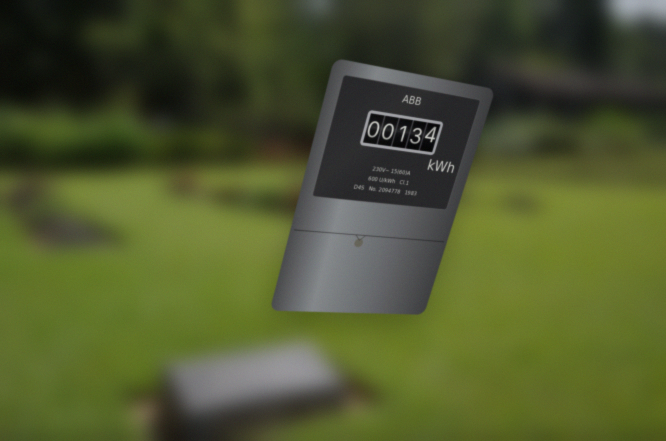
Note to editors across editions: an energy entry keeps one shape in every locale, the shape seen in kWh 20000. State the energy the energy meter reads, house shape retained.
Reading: kWh 134
